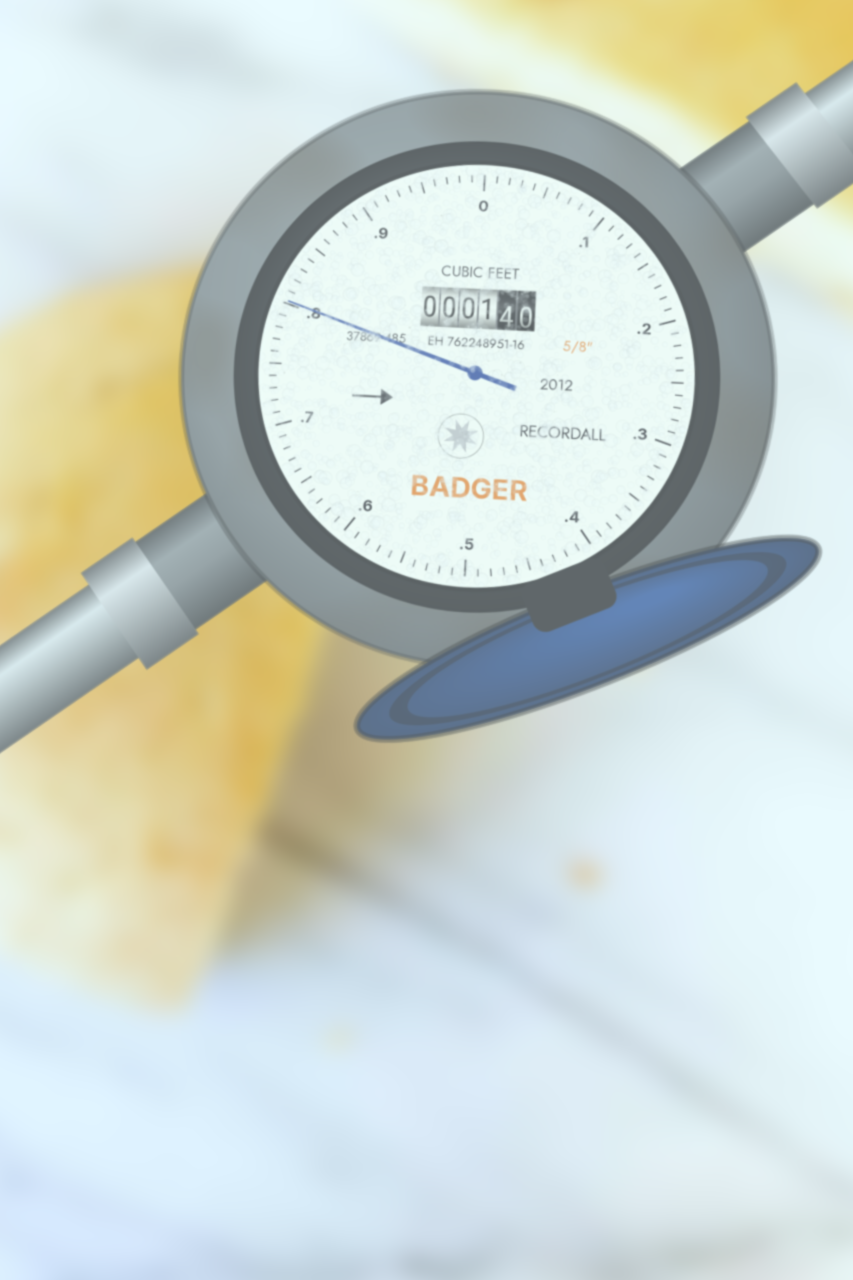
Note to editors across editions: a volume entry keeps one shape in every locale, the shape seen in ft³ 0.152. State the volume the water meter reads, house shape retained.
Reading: ft³ 139.80
